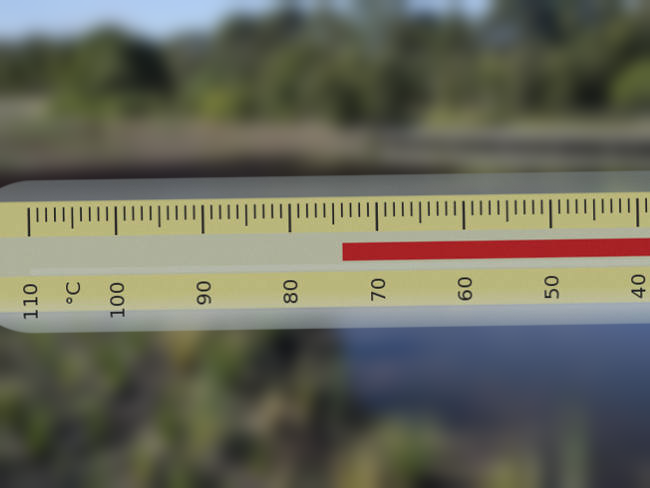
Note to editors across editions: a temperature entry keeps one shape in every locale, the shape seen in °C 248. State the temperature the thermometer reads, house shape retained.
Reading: °C 74
